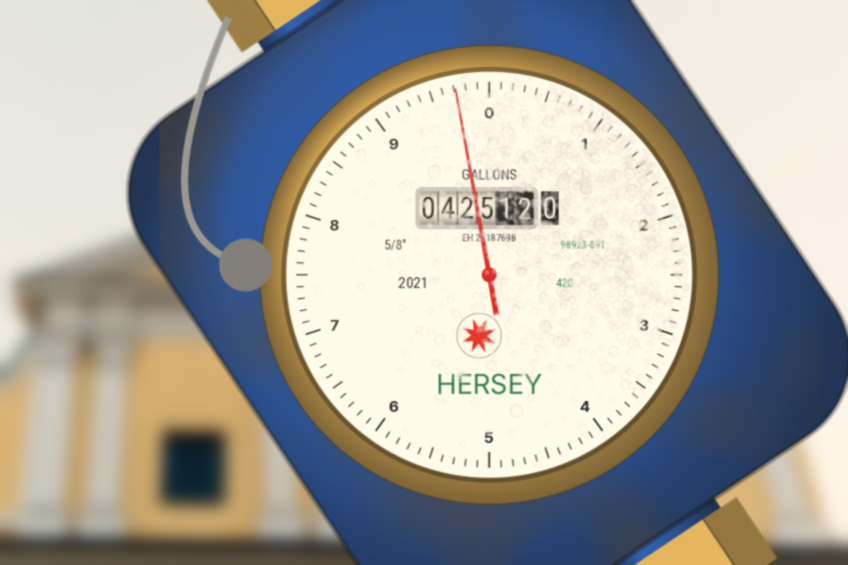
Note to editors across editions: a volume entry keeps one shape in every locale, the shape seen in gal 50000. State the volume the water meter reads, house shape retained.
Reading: gal 425119.7
